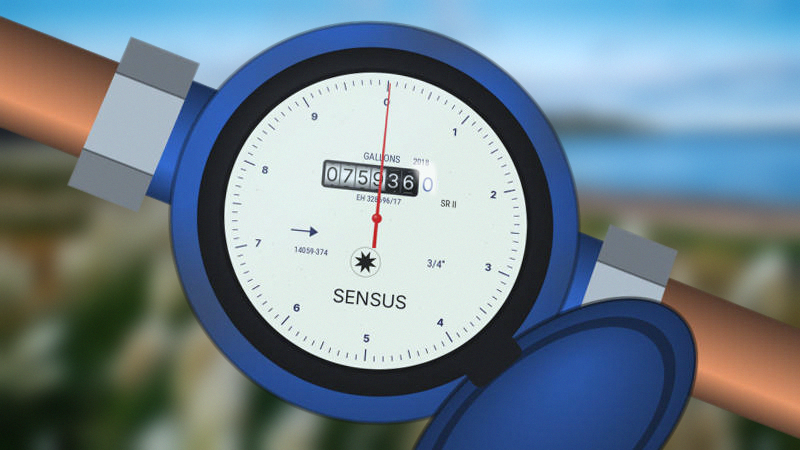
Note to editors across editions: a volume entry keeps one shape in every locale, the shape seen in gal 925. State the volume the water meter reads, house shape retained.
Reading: gal 759360.0
